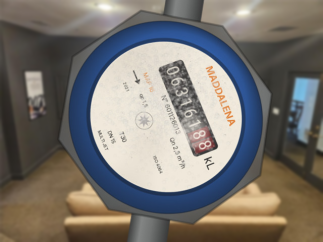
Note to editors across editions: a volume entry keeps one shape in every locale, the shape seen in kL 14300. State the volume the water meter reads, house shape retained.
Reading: kL 63161.88
